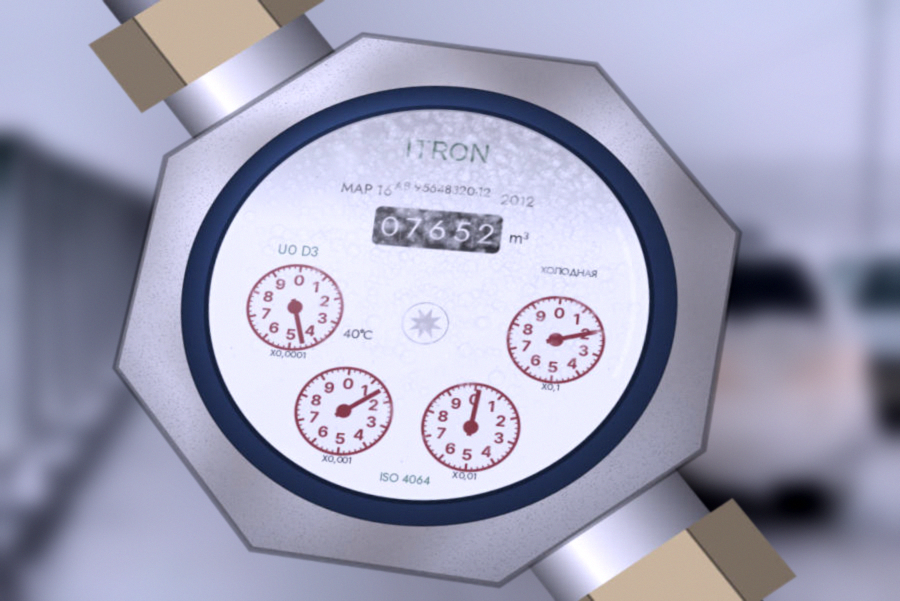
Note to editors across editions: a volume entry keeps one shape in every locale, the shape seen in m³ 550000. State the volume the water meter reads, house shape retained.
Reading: m³ 7652.2014
